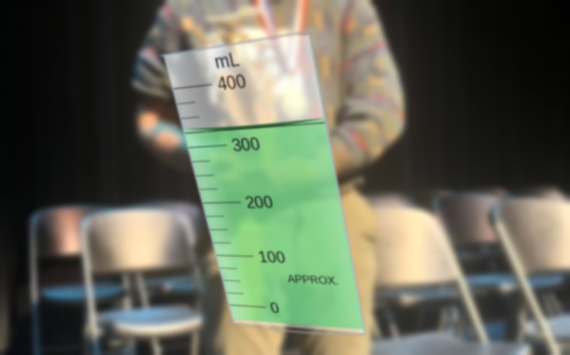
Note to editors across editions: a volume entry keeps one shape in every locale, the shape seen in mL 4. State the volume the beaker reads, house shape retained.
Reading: mL 325
